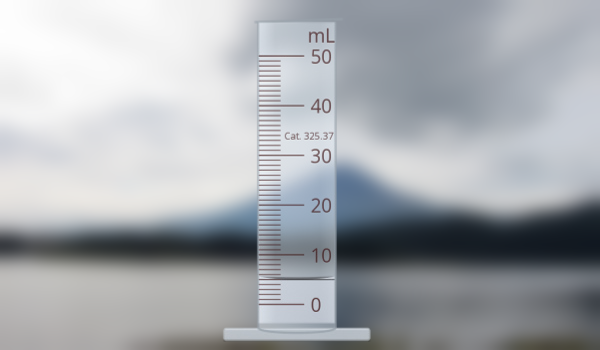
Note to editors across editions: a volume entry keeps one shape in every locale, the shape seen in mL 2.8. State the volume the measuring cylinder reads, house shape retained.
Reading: mL 5
